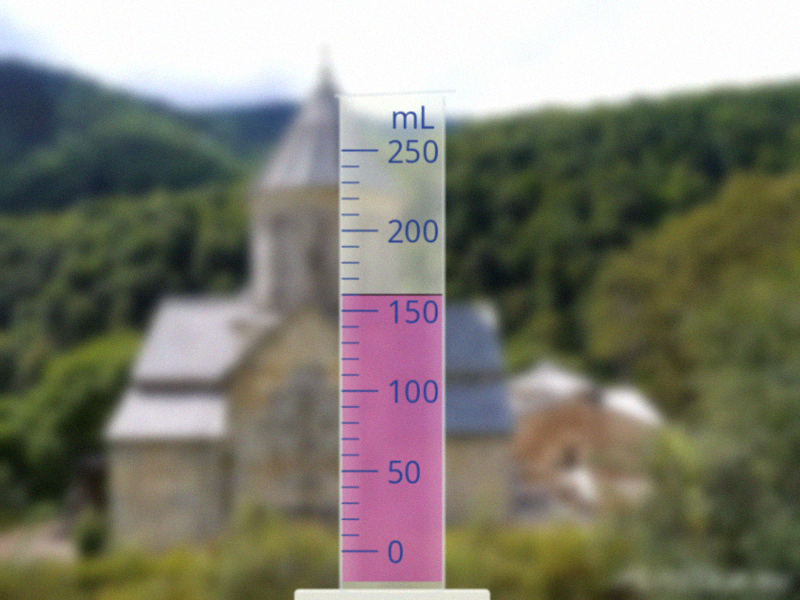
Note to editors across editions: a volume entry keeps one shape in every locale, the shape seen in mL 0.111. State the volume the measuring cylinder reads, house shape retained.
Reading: mL 160
